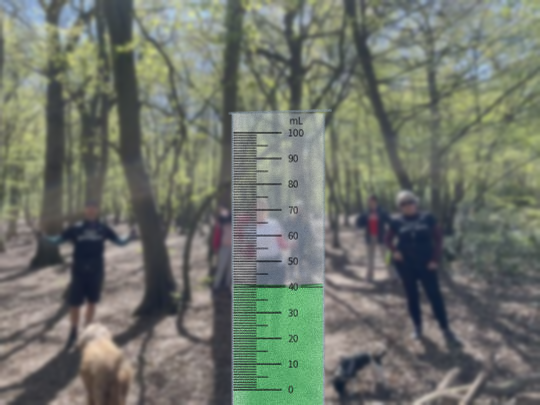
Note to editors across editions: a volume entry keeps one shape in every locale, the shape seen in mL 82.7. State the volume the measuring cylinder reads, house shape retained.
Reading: mL 40
